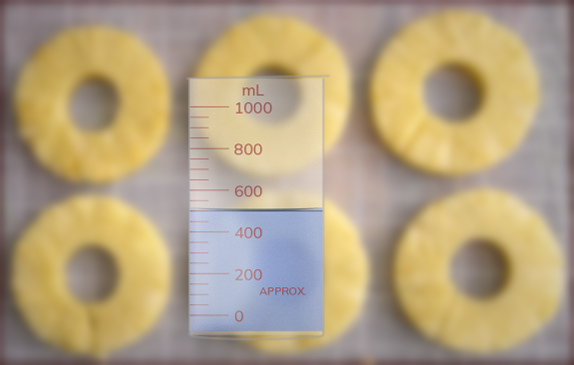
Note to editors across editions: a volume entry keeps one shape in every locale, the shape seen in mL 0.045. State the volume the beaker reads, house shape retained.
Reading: mL 500
